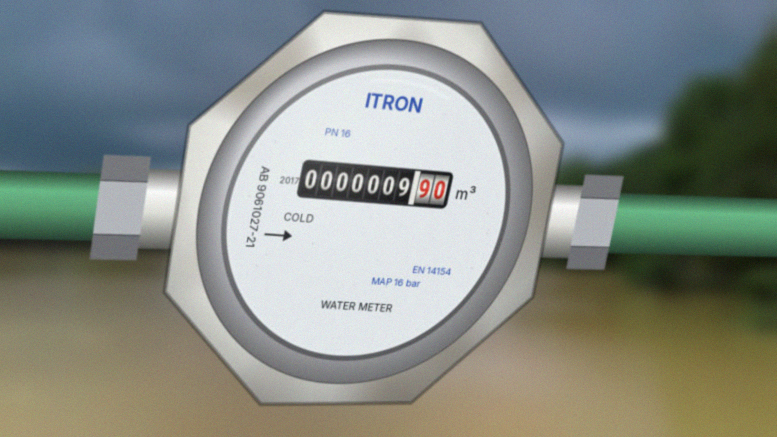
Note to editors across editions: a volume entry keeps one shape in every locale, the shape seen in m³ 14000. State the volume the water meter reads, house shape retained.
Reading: m³ 9.90
